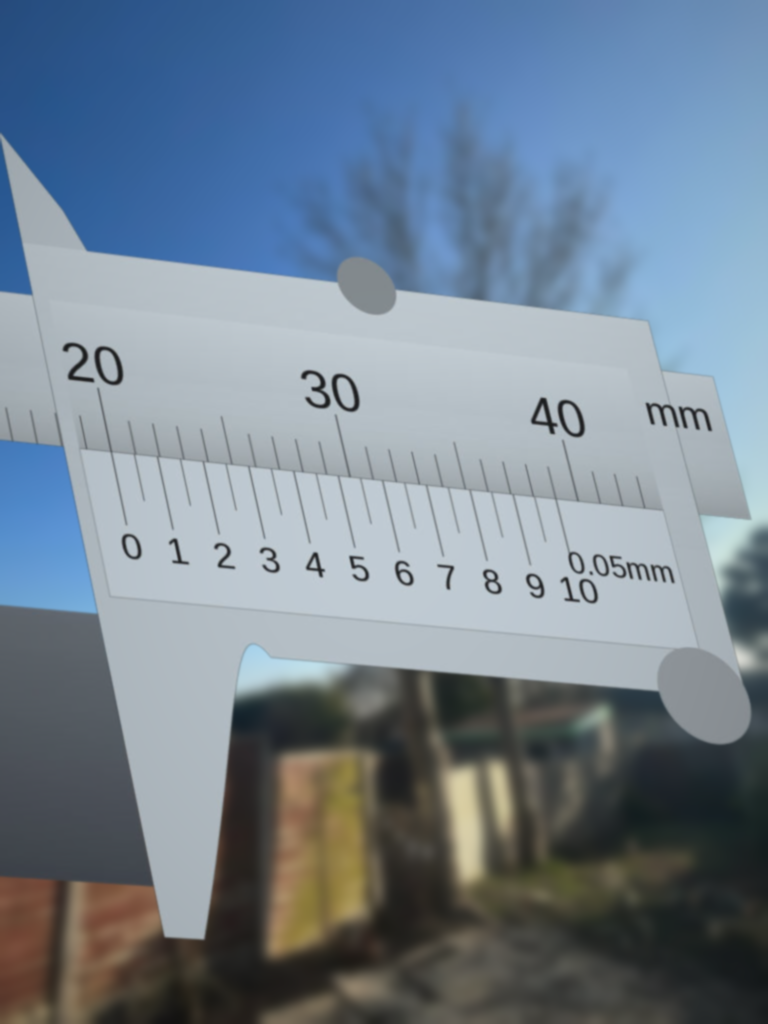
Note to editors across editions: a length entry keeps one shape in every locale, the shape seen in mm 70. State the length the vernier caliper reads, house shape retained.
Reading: mm 20.0
